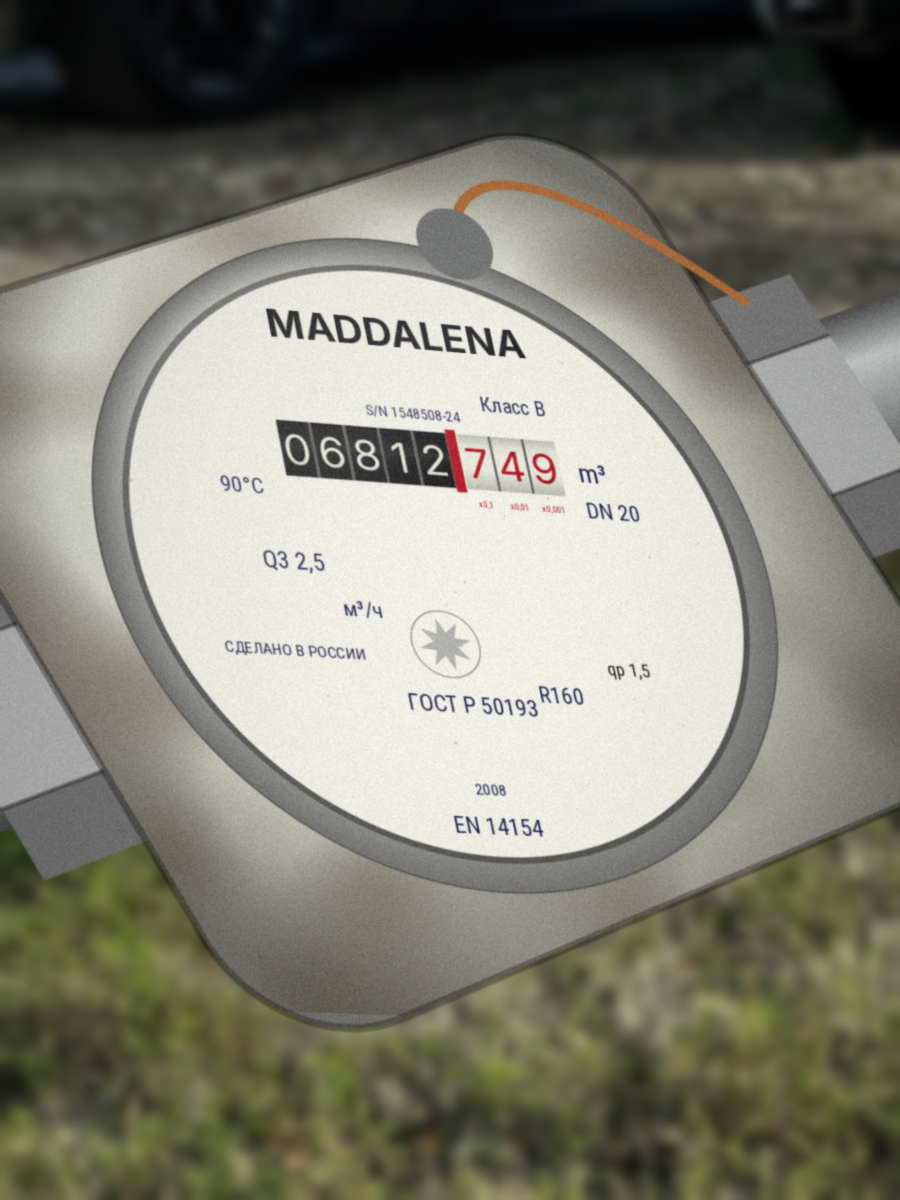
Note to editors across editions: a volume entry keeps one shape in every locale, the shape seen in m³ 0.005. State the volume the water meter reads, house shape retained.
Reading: m³ 6812.749
